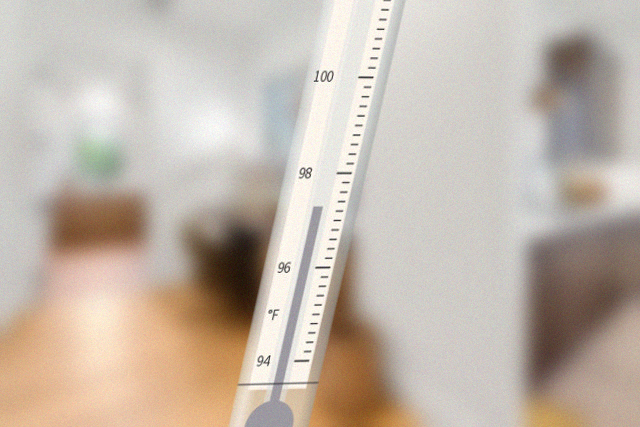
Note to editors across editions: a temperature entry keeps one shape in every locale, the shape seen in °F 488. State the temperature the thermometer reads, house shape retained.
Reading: °F 97.3
